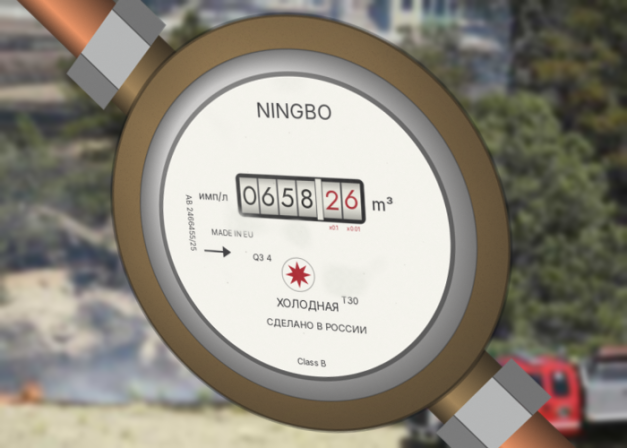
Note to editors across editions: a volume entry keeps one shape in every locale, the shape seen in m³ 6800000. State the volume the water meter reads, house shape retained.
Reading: m³ 658.26
